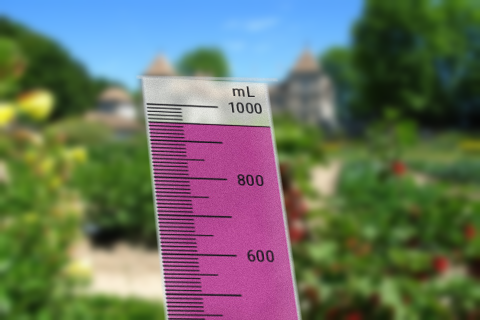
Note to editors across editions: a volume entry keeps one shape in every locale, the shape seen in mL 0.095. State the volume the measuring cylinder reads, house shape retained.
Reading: mL 950
